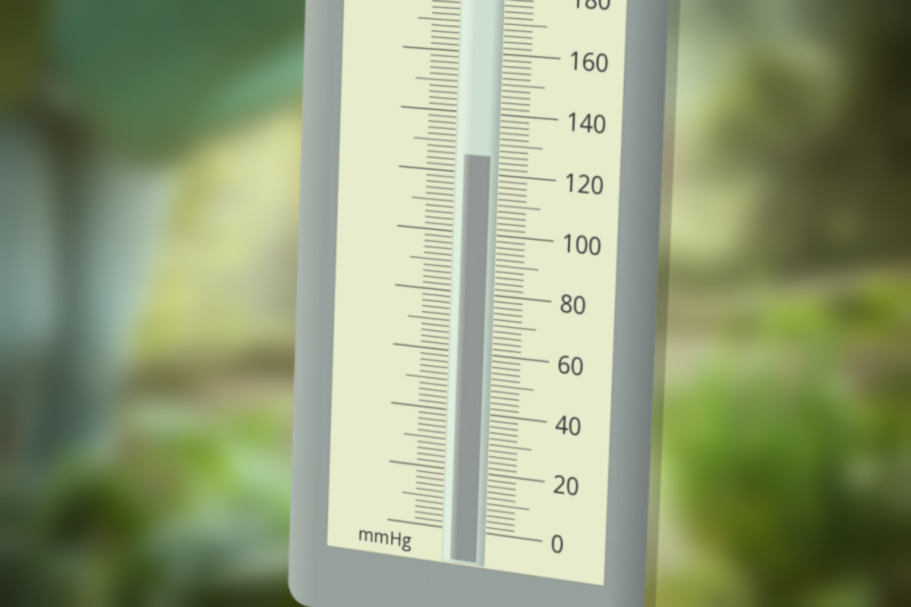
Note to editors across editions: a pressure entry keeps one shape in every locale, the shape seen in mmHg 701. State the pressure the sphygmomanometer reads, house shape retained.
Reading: mmHg 126
